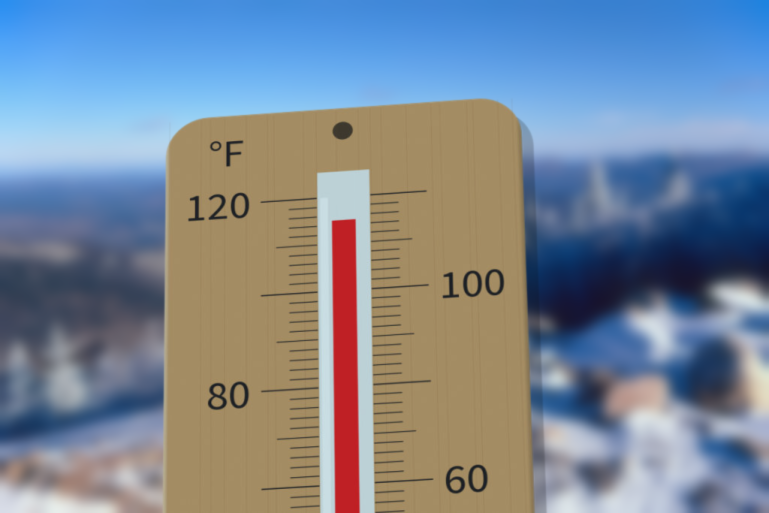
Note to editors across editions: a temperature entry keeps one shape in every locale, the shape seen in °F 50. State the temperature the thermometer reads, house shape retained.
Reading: °F 115
